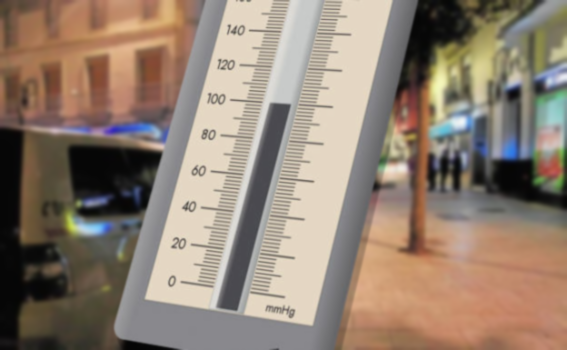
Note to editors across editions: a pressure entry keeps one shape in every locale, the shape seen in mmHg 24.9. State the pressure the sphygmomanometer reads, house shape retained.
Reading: mmHg 100
